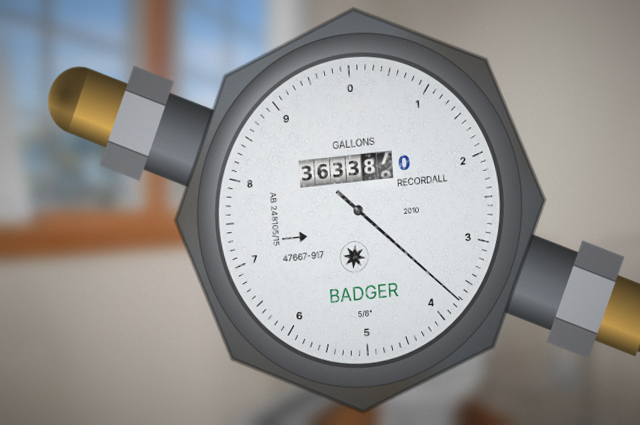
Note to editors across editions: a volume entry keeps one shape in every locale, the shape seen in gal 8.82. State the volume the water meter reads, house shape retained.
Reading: gal 3633873.7
